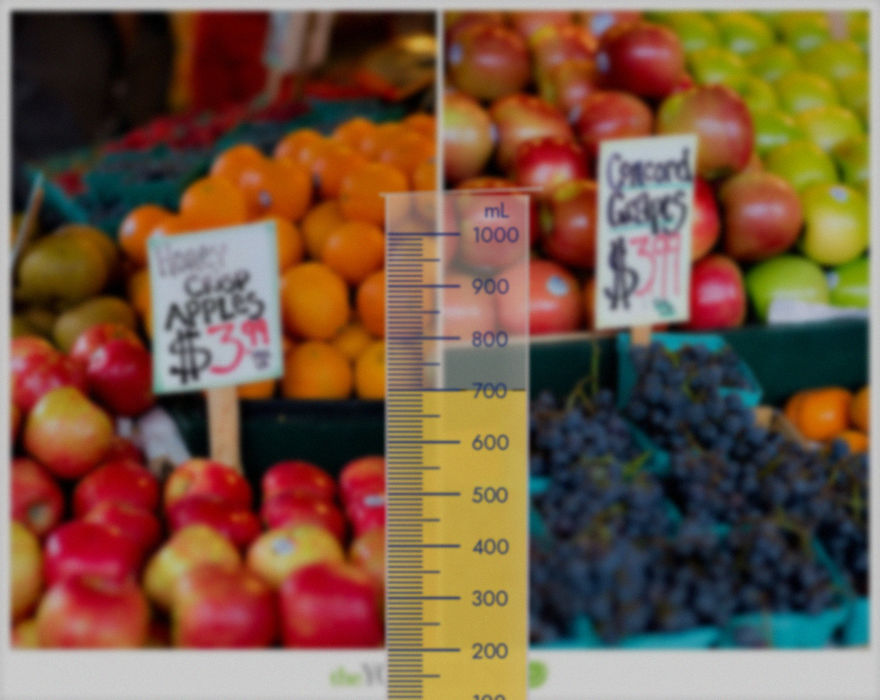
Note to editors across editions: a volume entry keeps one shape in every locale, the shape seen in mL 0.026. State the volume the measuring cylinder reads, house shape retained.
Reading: mL 700
